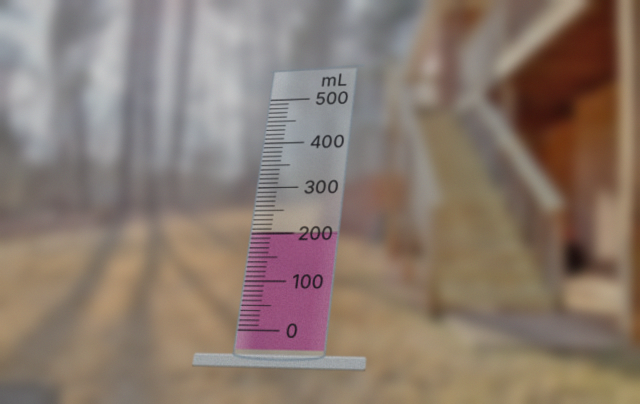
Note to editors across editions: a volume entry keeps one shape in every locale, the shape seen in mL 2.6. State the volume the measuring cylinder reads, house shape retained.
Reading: mL 200
